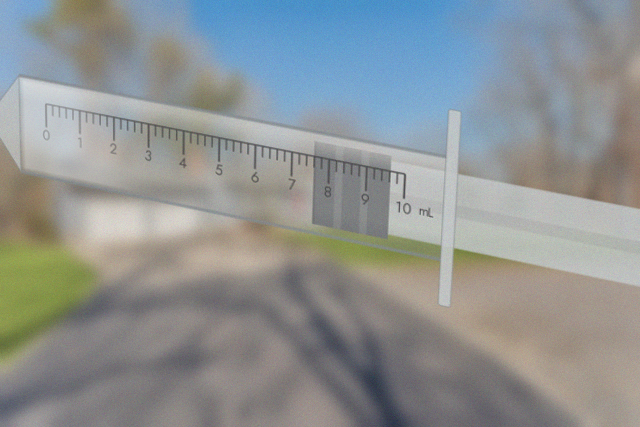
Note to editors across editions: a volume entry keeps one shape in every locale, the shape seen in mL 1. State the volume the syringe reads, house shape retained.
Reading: mL 7.6
